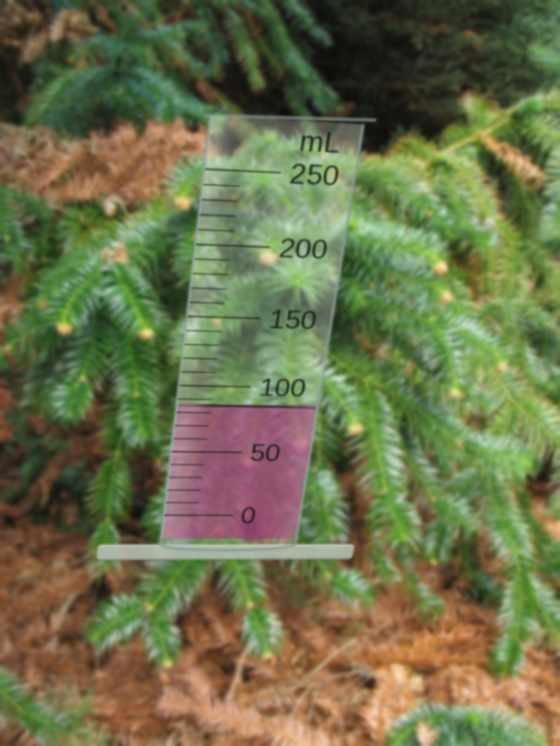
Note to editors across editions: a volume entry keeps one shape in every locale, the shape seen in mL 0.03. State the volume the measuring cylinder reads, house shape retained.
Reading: mL 85
